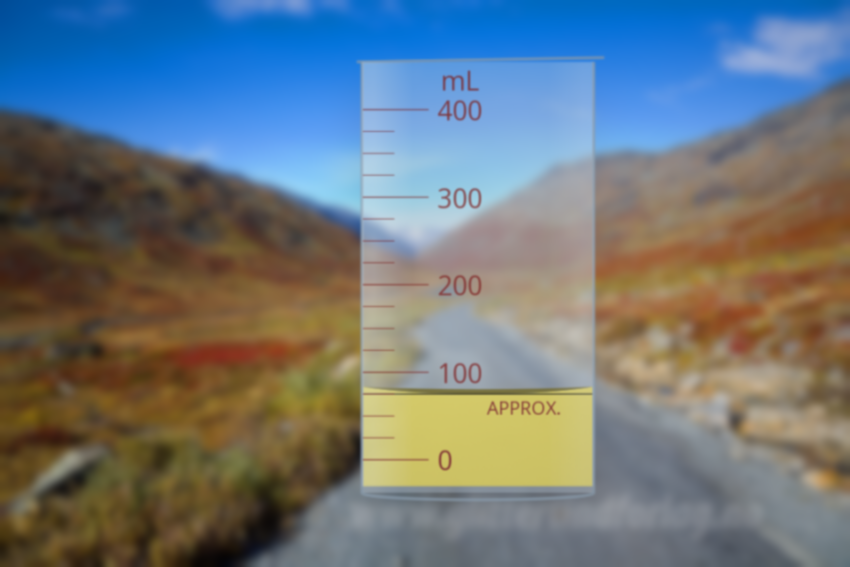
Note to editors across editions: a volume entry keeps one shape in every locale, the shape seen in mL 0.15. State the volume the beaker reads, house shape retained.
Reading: mL 75
